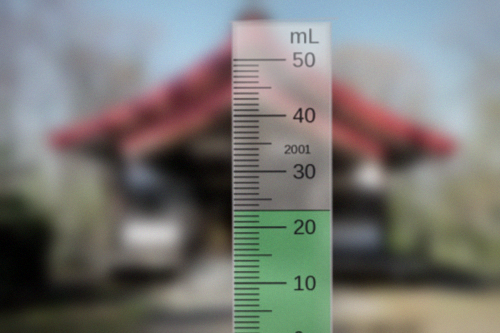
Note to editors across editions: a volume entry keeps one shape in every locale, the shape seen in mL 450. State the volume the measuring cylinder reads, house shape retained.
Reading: mL 23
